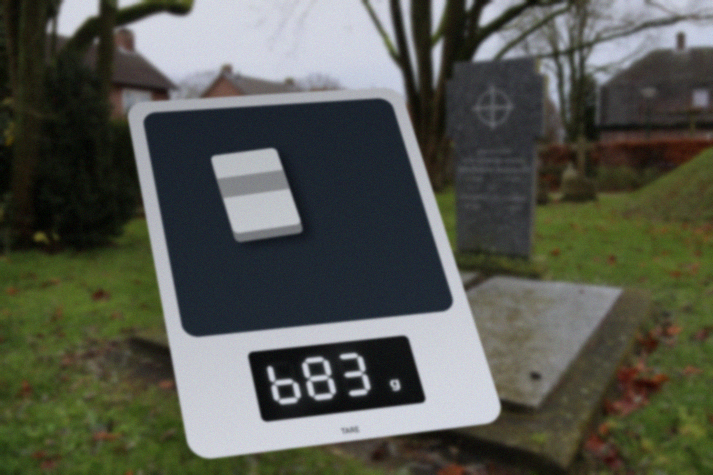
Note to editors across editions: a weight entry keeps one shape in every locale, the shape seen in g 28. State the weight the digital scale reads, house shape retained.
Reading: g 683
